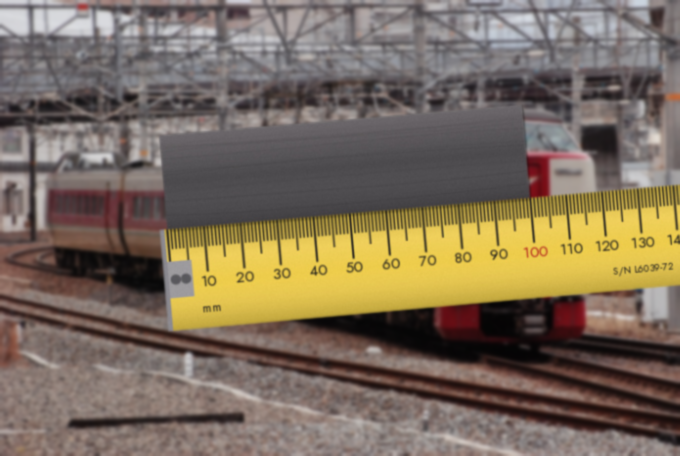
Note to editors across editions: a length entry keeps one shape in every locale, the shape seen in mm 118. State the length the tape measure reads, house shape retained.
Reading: mm 100
